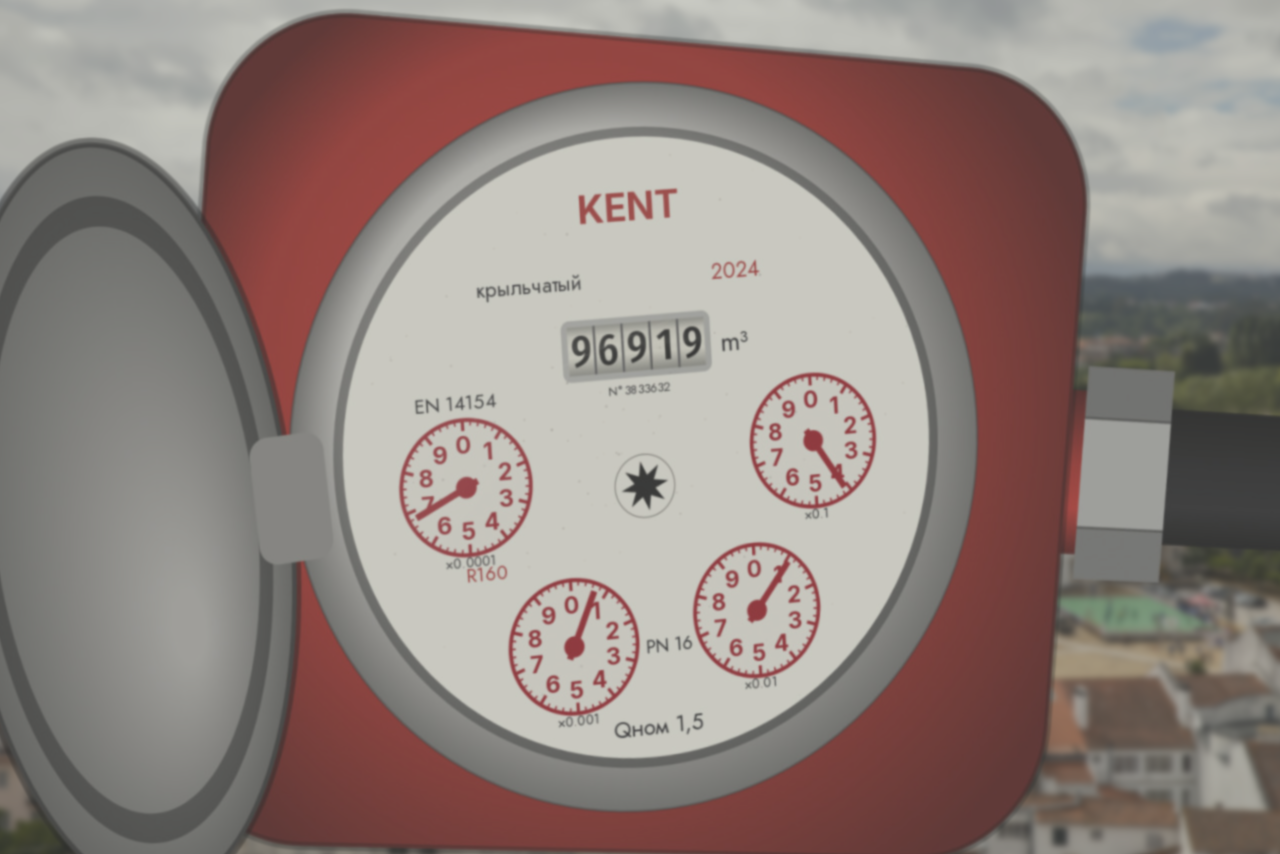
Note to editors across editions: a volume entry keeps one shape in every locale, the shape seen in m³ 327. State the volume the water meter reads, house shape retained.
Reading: m³ 96919.4106
